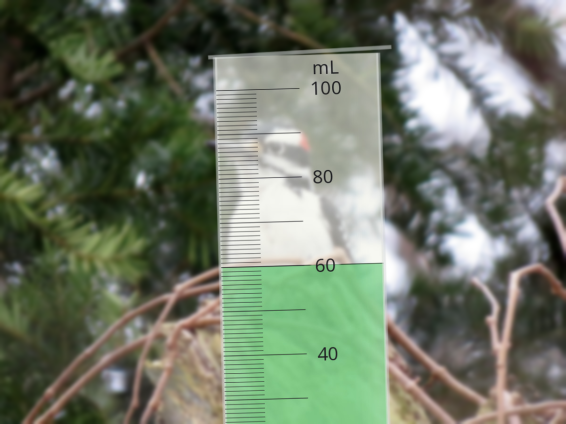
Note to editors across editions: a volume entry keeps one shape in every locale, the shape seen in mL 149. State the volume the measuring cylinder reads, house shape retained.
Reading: mL 60
